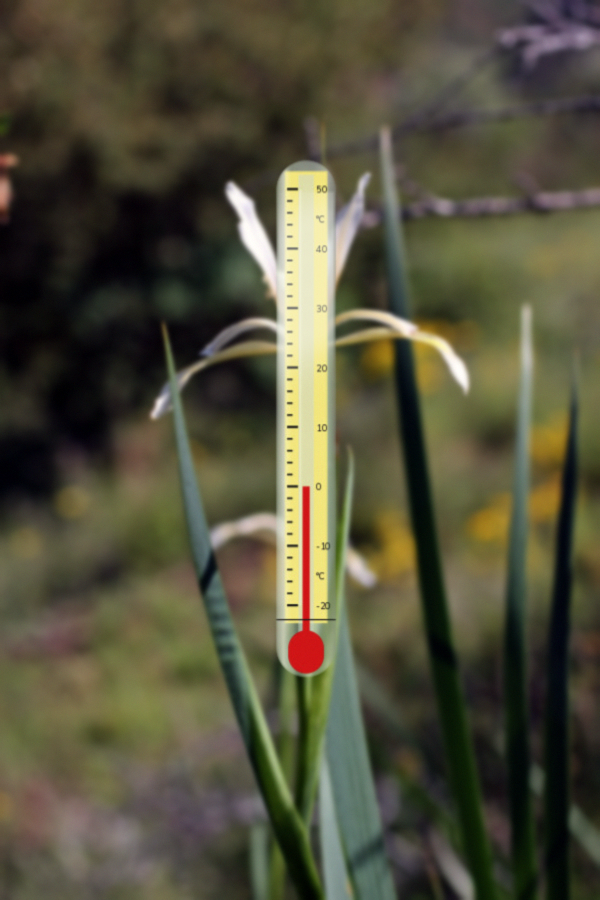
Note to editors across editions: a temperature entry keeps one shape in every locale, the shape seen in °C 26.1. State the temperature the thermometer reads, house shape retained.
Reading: °C 0
